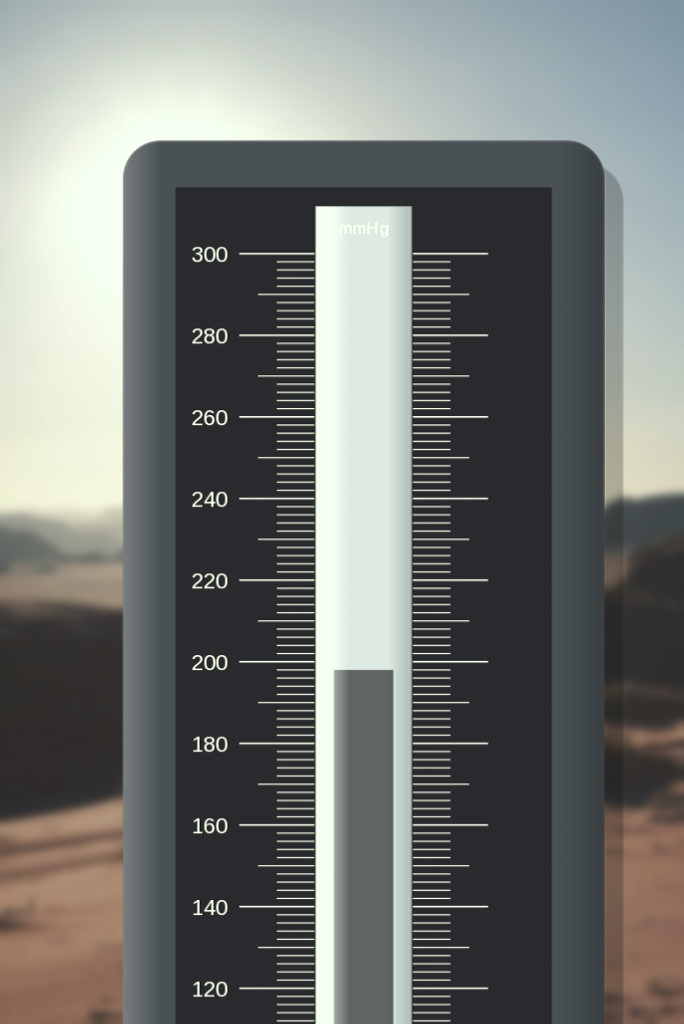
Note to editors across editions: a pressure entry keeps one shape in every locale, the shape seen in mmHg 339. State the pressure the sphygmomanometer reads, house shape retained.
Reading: mmHg 198
